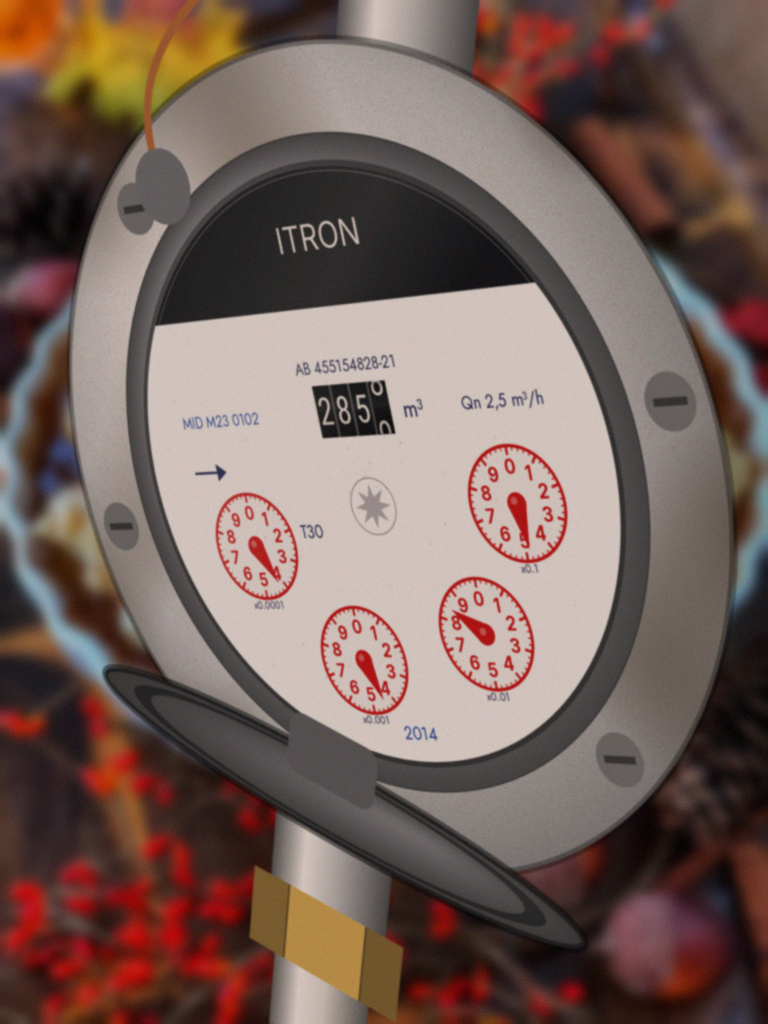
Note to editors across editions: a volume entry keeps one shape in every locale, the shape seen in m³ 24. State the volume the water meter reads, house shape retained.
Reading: m³ 2858.4844
